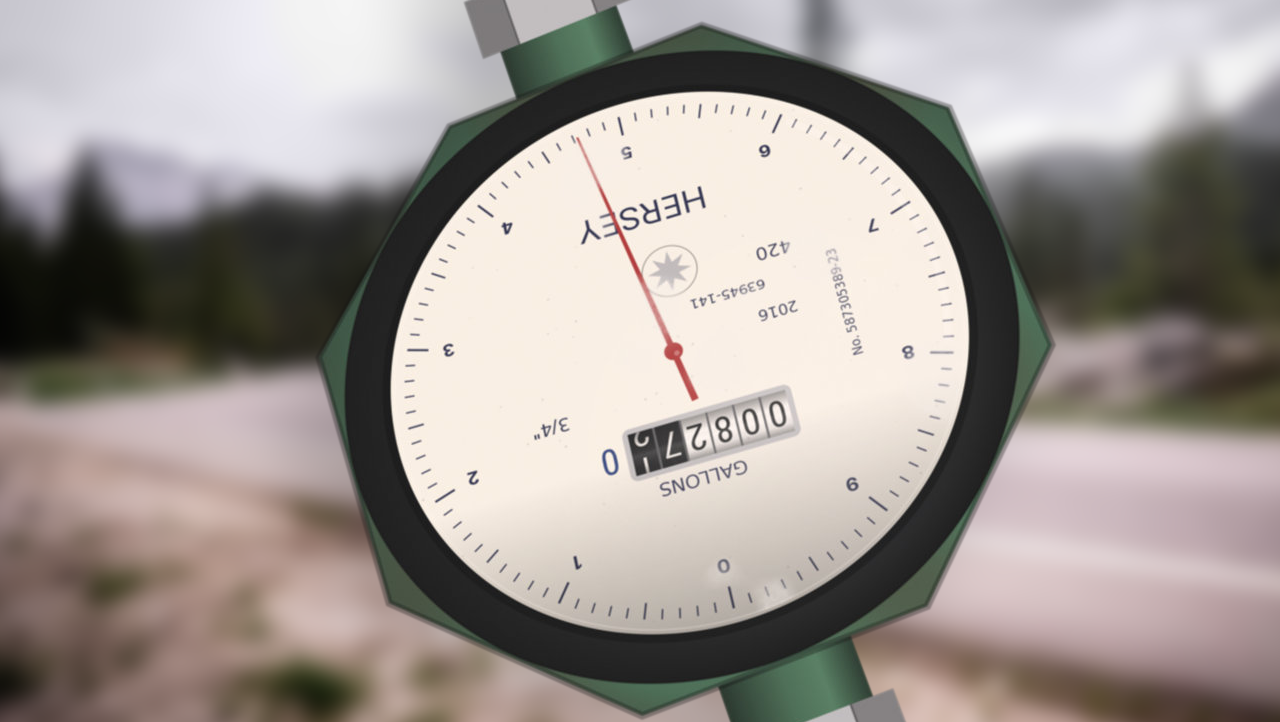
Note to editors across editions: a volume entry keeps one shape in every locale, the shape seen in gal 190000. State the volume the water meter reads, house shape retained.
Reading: gal 82714.7
